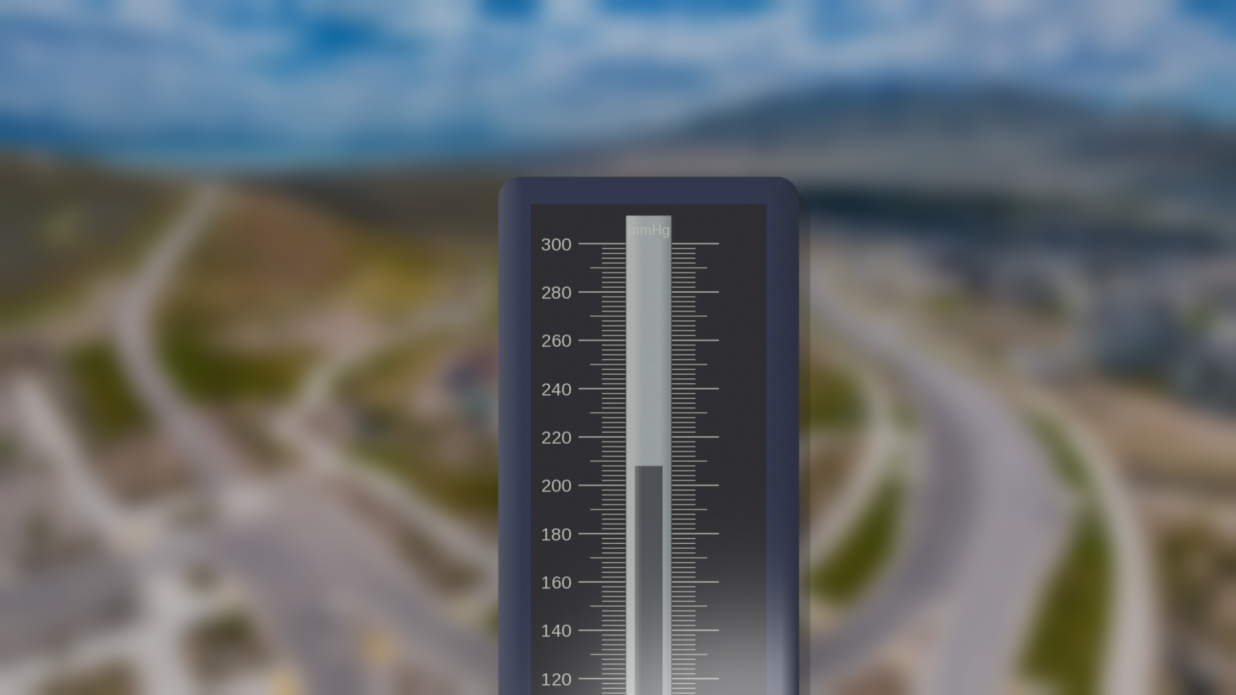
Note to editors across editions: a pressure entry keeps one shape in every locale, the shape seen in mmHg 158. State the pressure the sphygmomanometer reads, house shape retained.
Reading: mmHg 208
